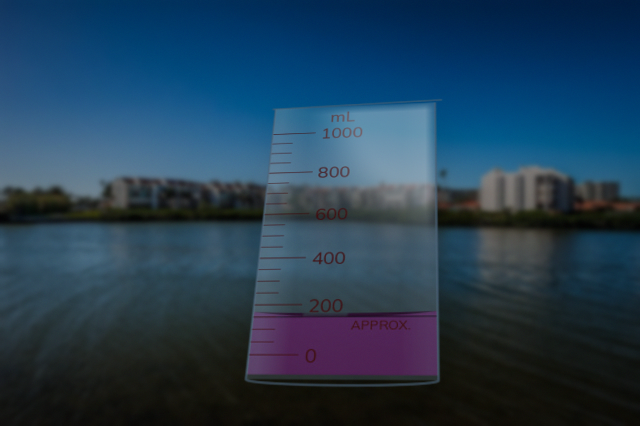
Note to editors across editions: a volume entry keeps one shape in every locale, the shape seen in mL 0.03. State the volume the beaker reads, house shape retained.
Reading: mL 150
